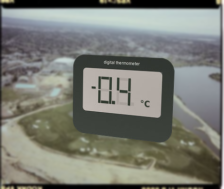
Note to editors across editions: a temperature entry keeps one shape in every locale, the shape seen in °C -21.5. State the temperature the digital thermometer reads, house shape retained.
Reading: °C -0.4
